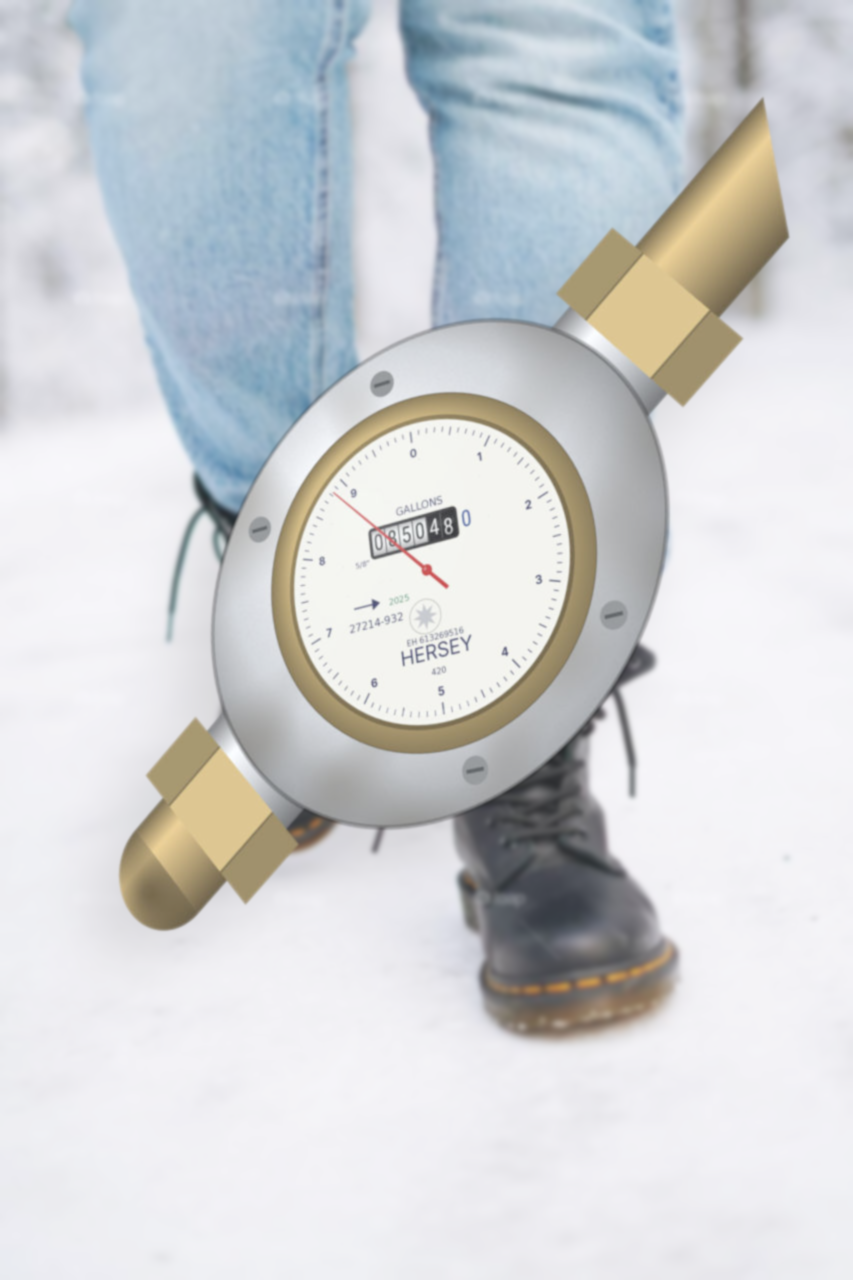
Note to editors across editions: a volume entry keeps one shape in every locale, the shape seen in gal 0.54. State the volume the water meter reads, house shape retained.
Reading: gal 850478.8
